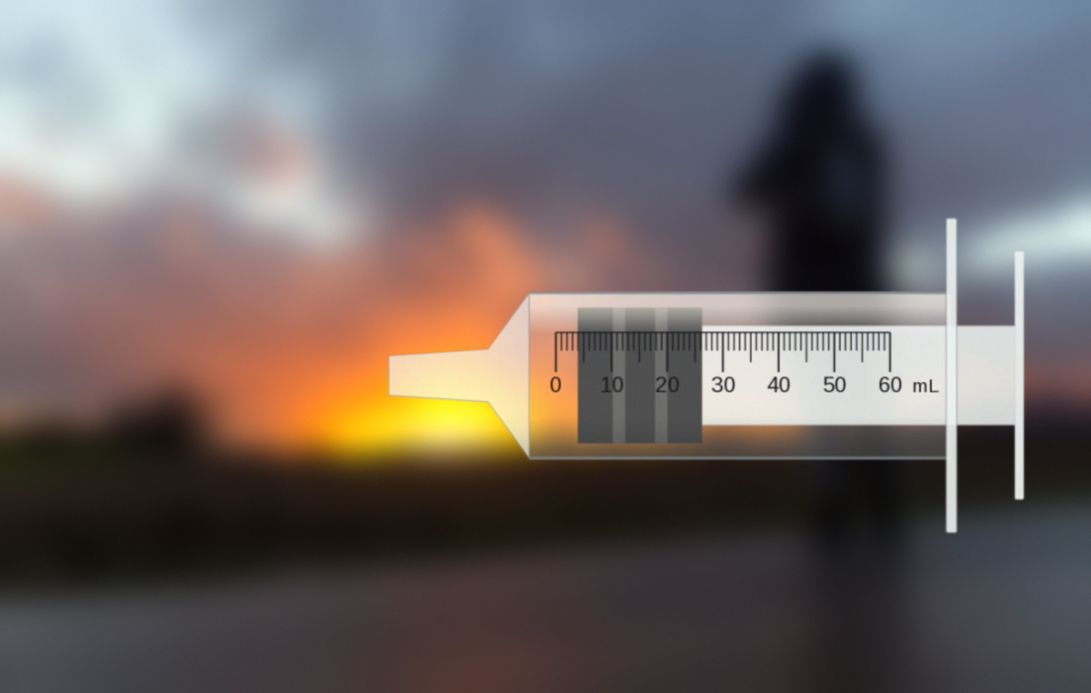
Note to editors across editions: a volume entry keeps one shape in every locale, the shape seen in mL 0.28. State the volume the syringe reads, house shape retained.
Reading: mL 4
